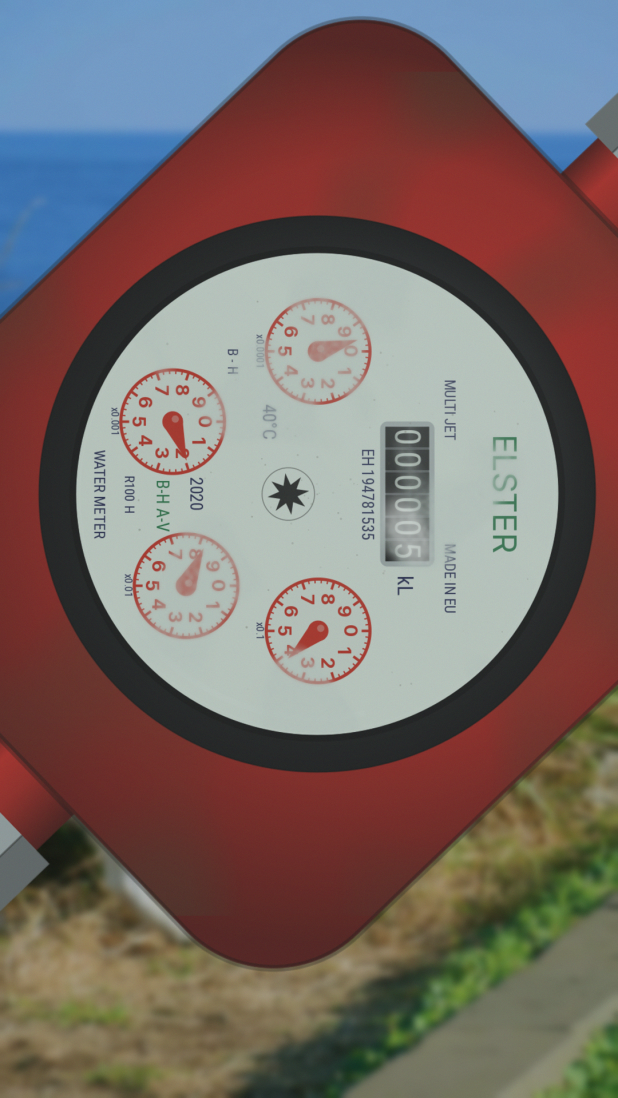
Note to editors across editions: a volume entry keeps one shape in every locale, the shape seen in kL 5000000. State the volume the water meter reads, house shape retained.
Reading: kL 5.3819
